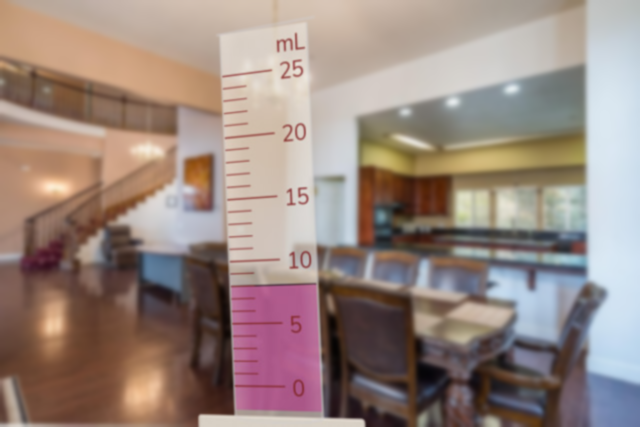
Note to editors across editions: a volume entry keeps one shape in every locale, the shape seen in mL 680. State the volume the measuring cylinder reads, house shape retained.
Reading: mL 8
